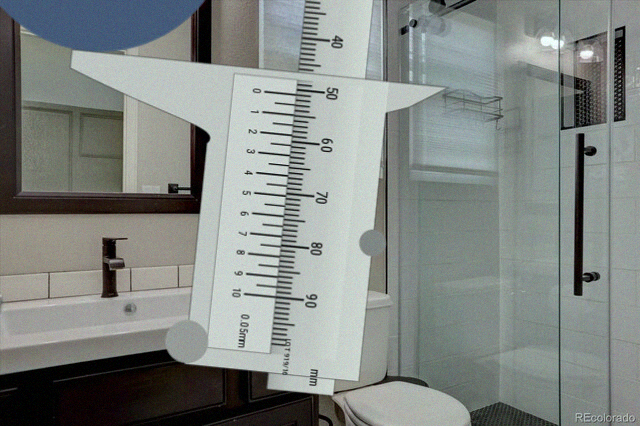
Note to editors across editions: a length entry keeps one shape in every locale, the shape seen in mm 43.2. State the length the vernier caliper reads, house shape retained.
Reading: mm 51.0
